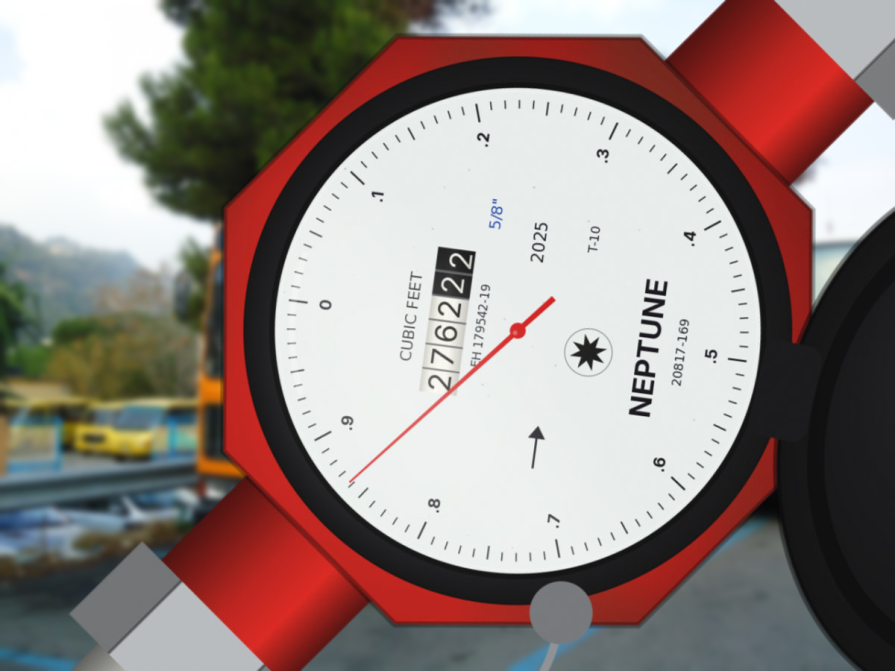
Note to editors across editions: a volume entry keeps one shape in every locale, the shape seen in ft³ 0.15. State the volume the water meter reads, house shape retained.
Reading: ft³ 276221.86
